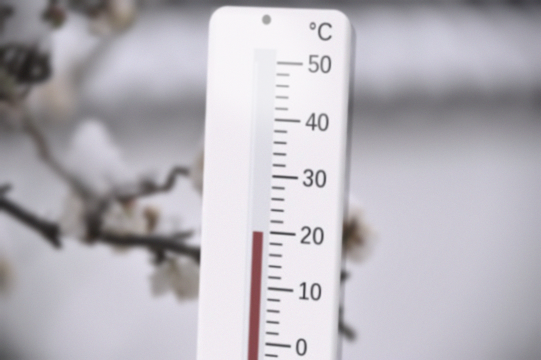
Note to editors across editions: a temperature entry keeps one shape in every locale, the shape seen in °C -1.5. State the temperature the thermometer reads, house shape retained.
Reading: °C 20
